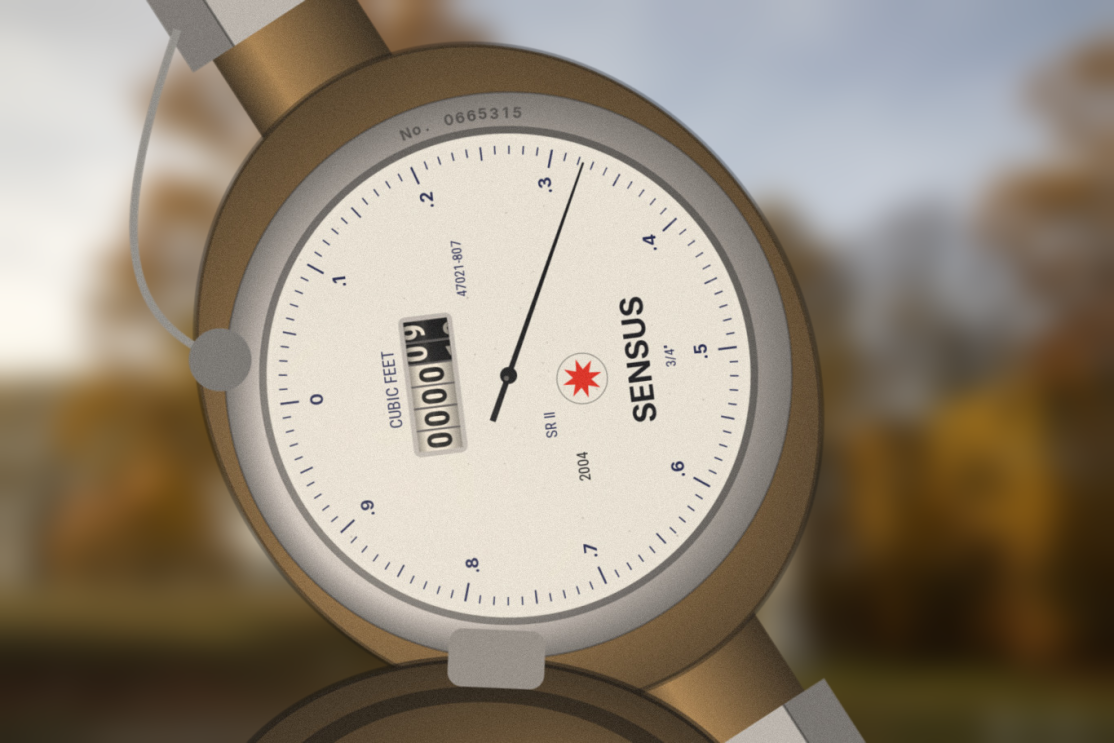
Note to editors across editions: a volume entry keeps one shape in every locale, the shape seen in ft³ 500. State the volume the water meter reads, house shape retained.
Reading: ft³ 9.32
